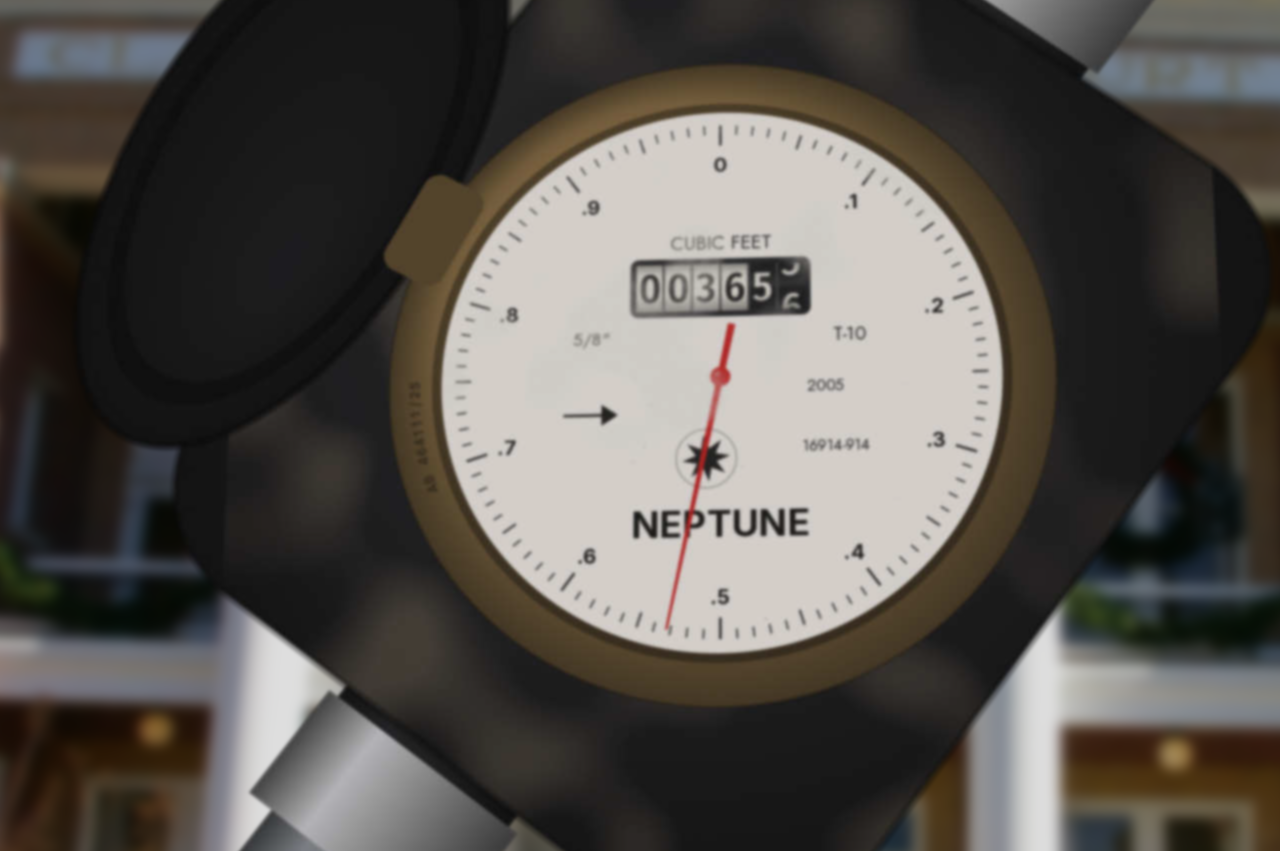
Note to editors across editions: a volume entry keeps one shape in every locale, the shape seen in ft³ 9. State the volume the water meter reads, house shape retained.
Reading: ft³ 3655.53
